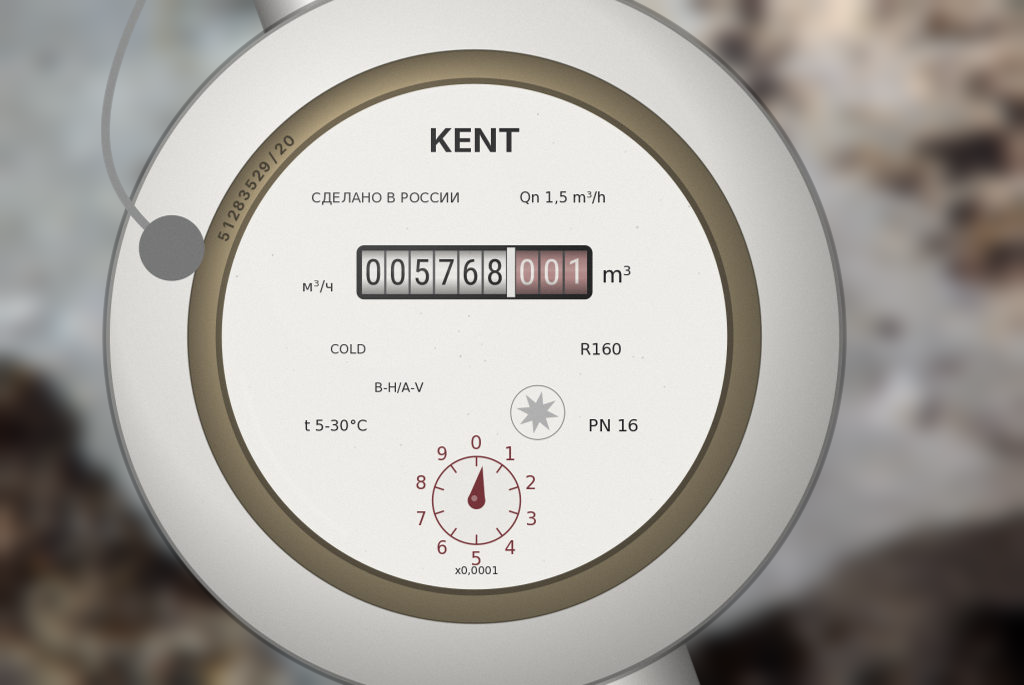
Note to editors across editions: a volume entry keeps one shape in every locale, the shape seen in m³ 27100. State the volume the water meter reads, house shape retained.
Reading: m³ 5768.0010
